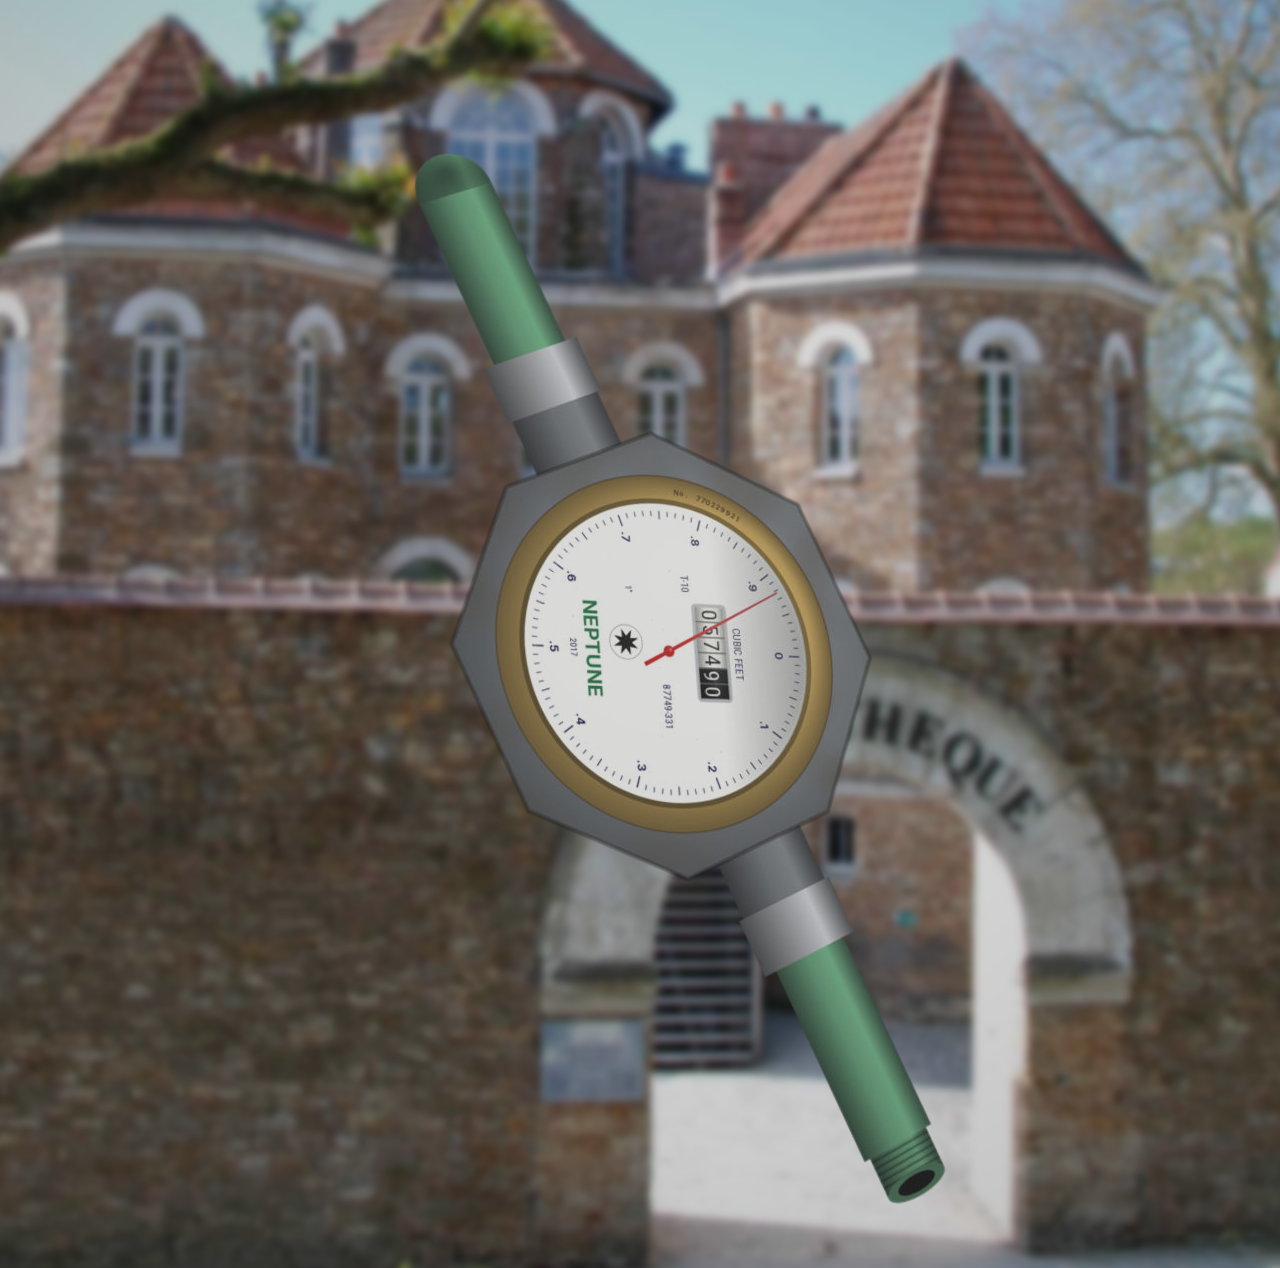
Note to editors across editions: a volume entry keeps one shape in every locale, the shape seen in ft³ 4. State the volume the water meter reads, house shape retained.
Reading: ft³ 57489.92
